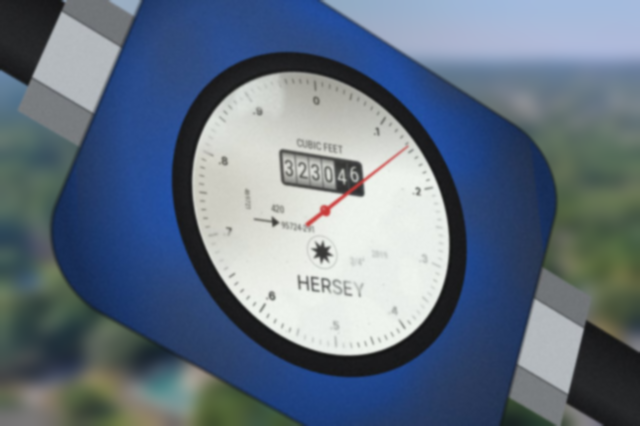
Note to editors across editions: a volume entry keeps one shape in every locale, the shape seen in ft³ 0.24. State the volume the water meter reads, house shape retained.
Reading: ft³ 323046.14
